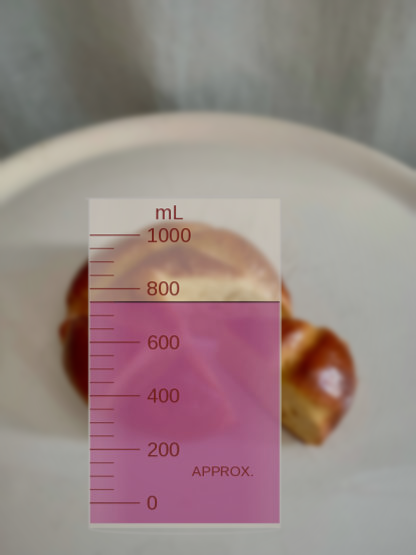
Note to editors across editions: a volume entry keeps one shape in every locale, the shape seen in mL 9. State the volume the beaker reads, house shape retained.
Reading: mL 750
